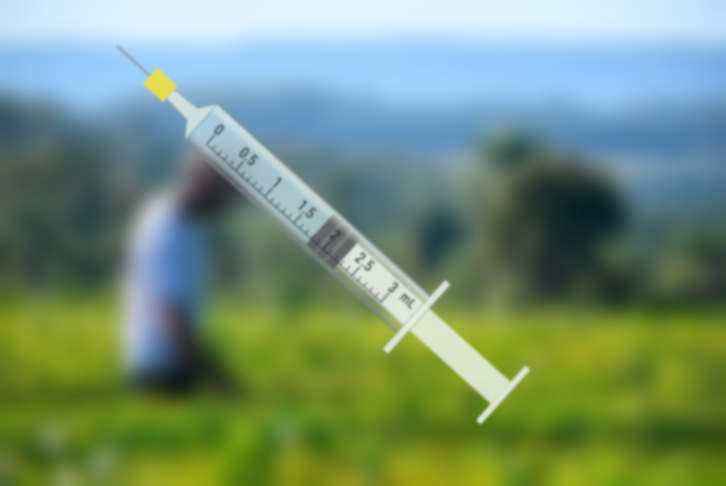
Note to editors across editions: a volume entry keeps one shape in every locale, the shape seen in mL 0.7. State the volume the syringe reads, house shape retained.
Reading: mL 1.8
